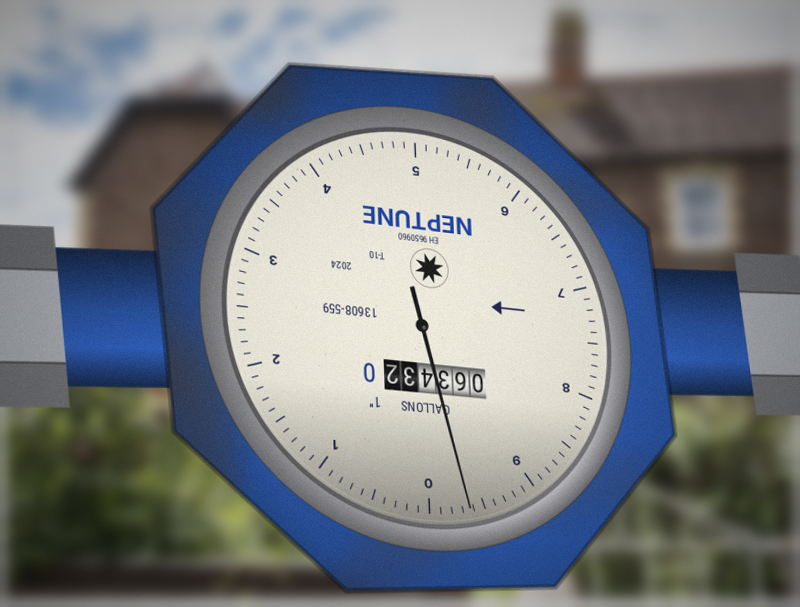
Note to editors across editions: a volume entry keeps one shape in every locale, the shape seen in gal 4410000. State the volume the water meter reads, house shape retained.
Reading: gal 634319.6
